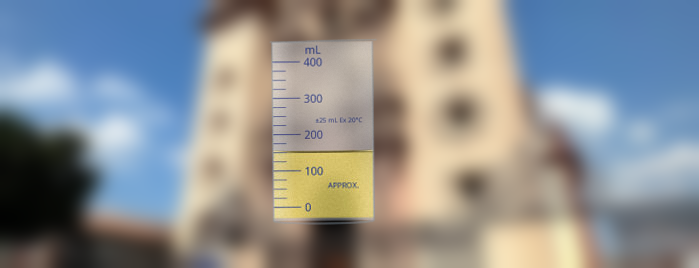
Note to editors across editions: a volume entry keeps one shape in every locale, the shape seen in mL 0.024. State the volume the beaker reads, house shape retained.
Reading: mL 150
